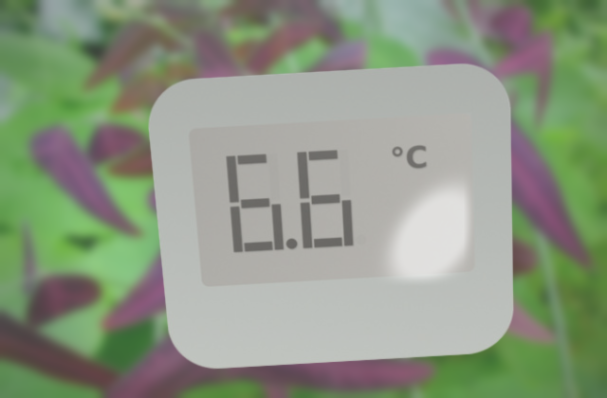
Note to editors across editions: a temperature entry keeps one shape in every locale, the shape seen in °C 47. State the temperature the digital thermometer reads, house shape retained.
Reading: °C 6.6
